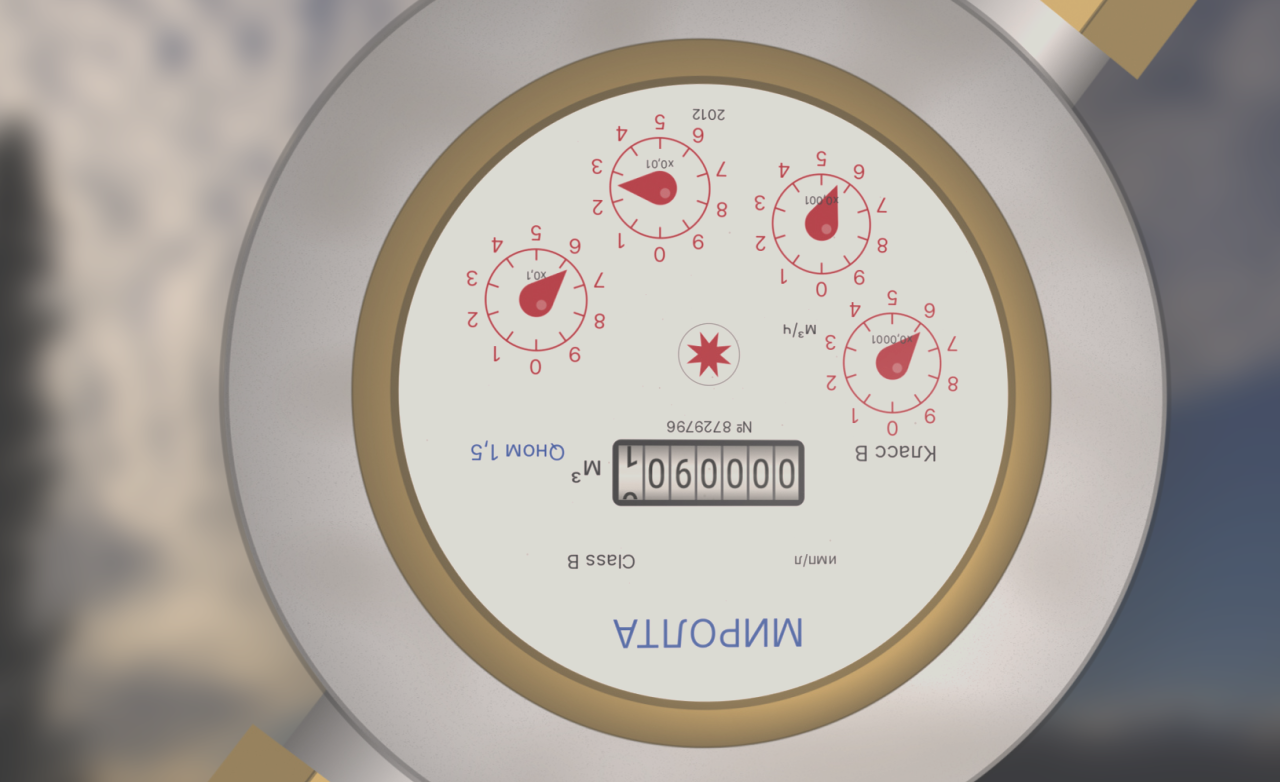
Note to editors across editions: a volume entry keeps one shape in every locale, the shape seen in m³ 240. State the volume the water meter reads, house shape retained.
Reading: m³ 900.6256
